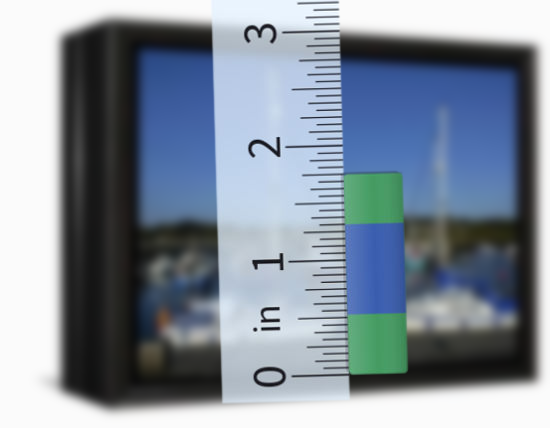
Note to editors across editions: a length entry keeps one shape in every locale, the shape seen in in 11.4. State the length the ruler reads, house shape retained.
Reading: in 1.75
